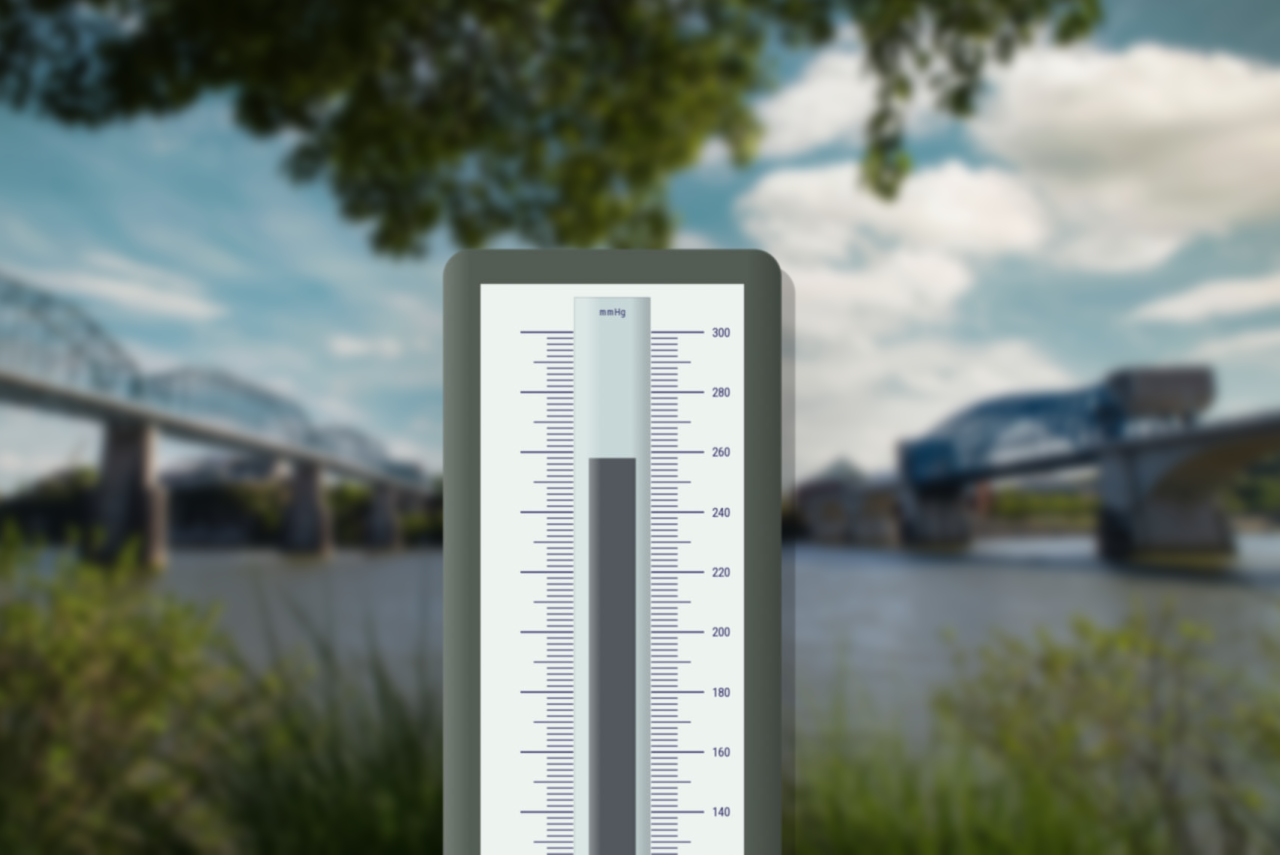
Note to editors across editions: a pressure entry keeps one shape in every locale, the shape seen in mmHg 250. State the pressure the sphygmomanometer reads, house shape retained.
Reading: mmHg 258
